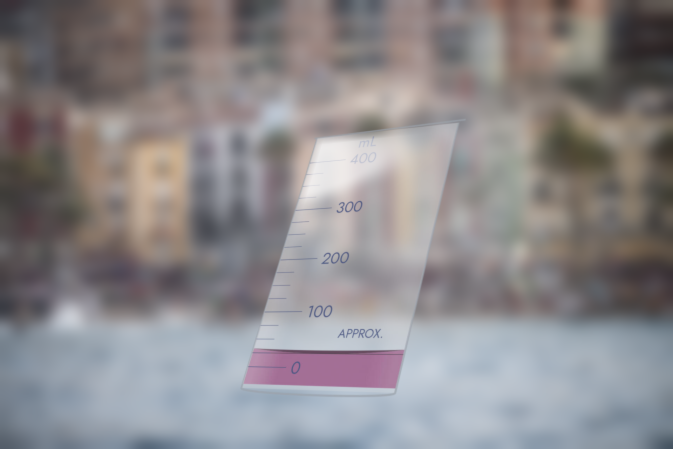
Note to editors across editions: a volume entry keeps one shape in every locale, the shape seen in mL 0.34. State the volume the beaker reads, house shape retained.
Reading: mL 25
